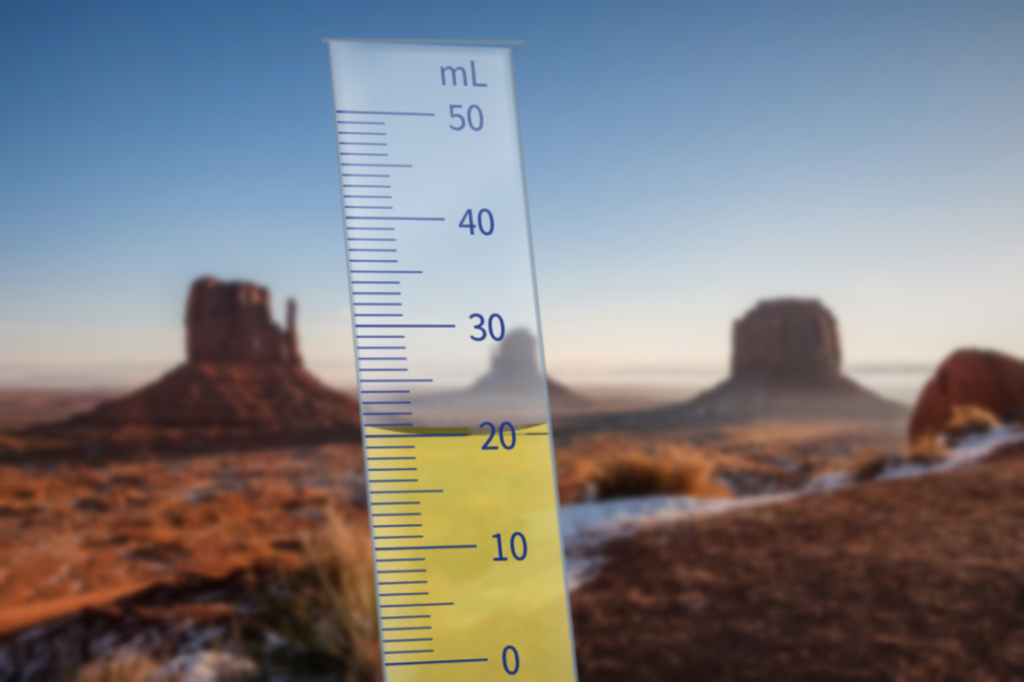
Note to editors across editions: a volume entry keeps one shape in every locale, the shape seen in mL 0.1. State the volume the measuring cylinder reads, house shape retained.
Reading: mL 20
